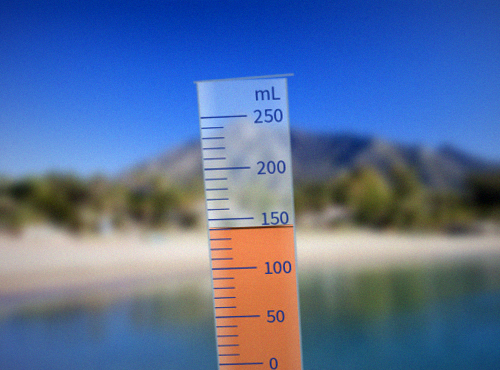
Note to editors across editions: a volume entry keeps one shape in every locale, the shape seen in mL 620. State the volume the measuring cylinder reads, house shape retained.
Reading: mL 140
